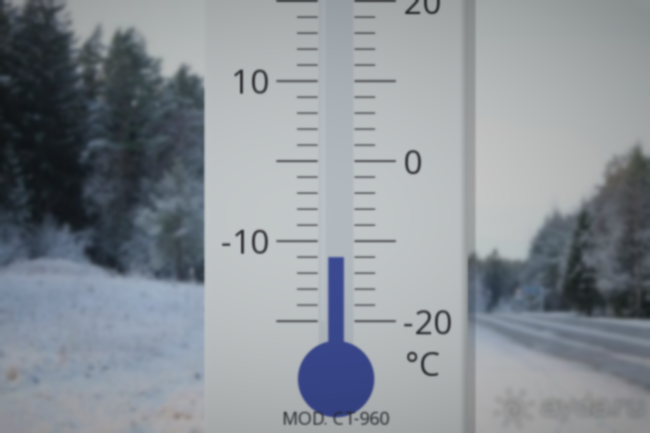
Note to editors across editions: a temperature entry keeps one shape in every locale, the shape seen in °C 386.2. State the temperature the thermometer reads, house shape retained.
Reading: °C -12
